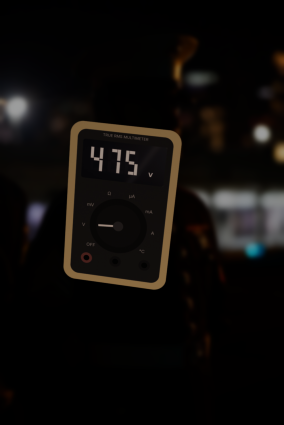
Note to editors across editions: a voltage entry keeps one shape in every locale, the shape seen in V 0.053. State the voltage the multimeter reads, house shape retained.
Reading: V 475
